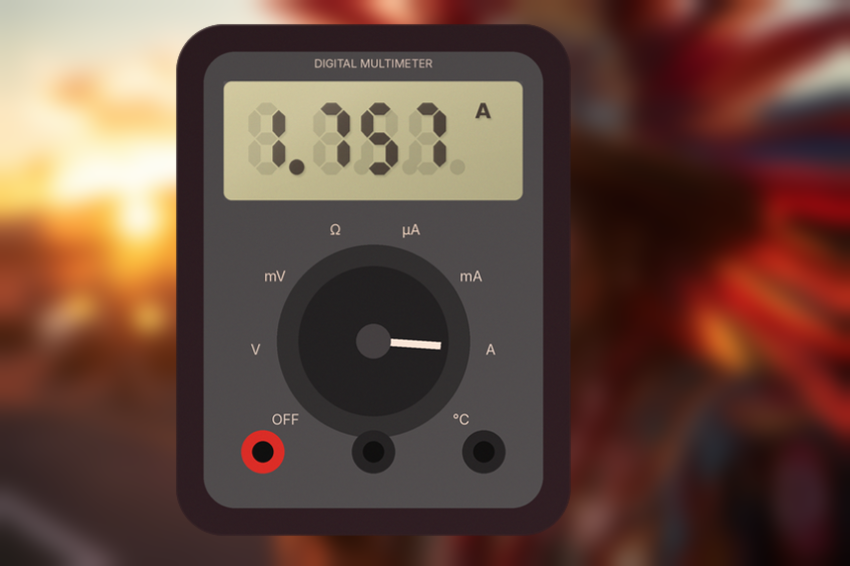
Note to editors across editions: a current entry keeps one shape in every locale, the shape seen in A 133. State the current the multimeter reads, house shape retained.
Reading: A 1.757
